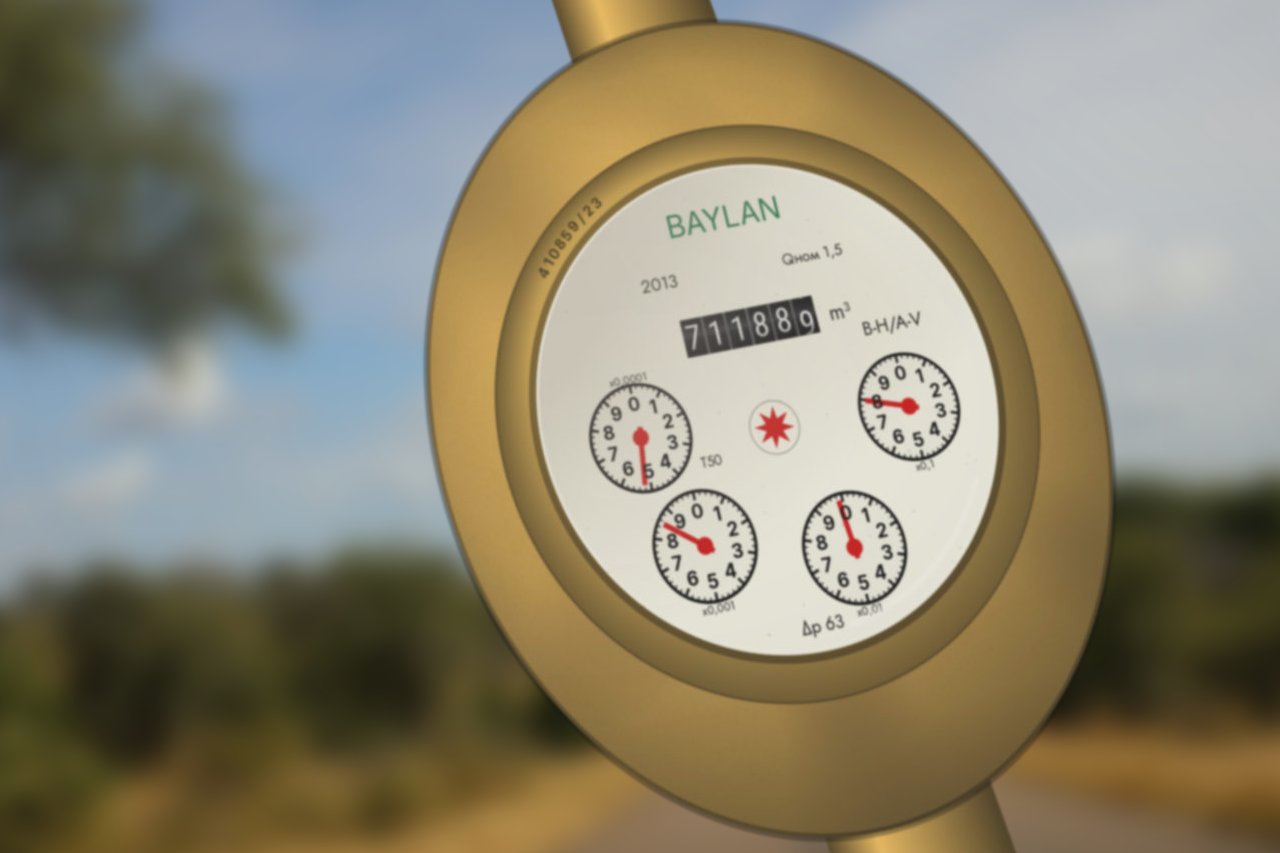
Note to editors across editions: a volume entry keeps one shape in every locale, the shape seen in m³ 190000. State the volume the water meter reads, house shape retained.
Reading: m³ 711888.7985
